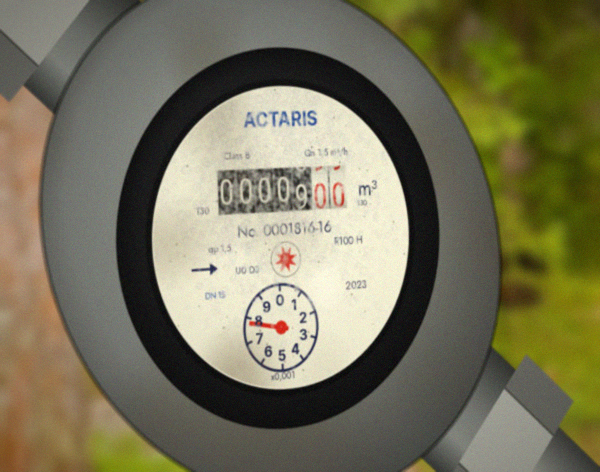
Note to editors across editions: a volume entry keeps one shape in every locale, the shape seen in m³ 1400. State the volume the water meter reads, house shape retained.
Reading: m³ 8.997
